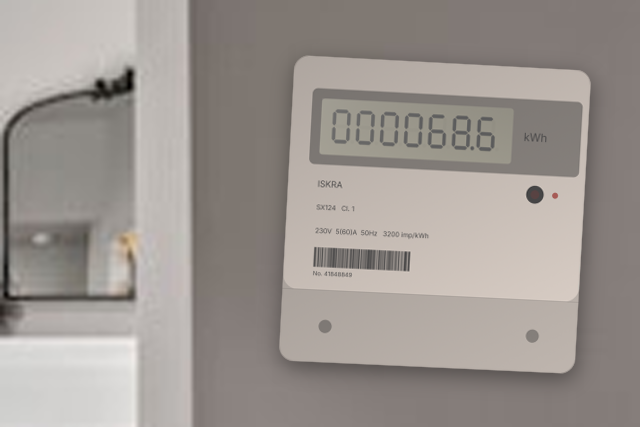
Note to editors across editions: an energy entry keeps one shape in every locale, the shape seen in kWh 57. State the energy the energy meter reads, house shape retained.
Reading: kWh 68.6
